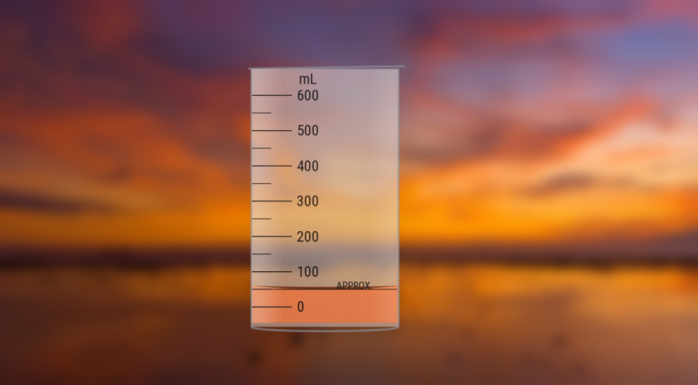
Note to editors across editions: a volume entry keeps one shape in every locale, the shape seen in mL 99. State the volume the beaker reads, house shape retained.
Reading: mL 50
